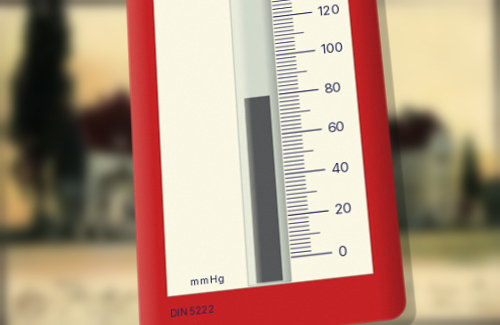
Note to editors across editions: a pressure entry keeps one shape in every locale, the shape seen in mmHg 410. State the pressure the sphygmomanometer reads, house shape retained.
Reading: mmHg 80
